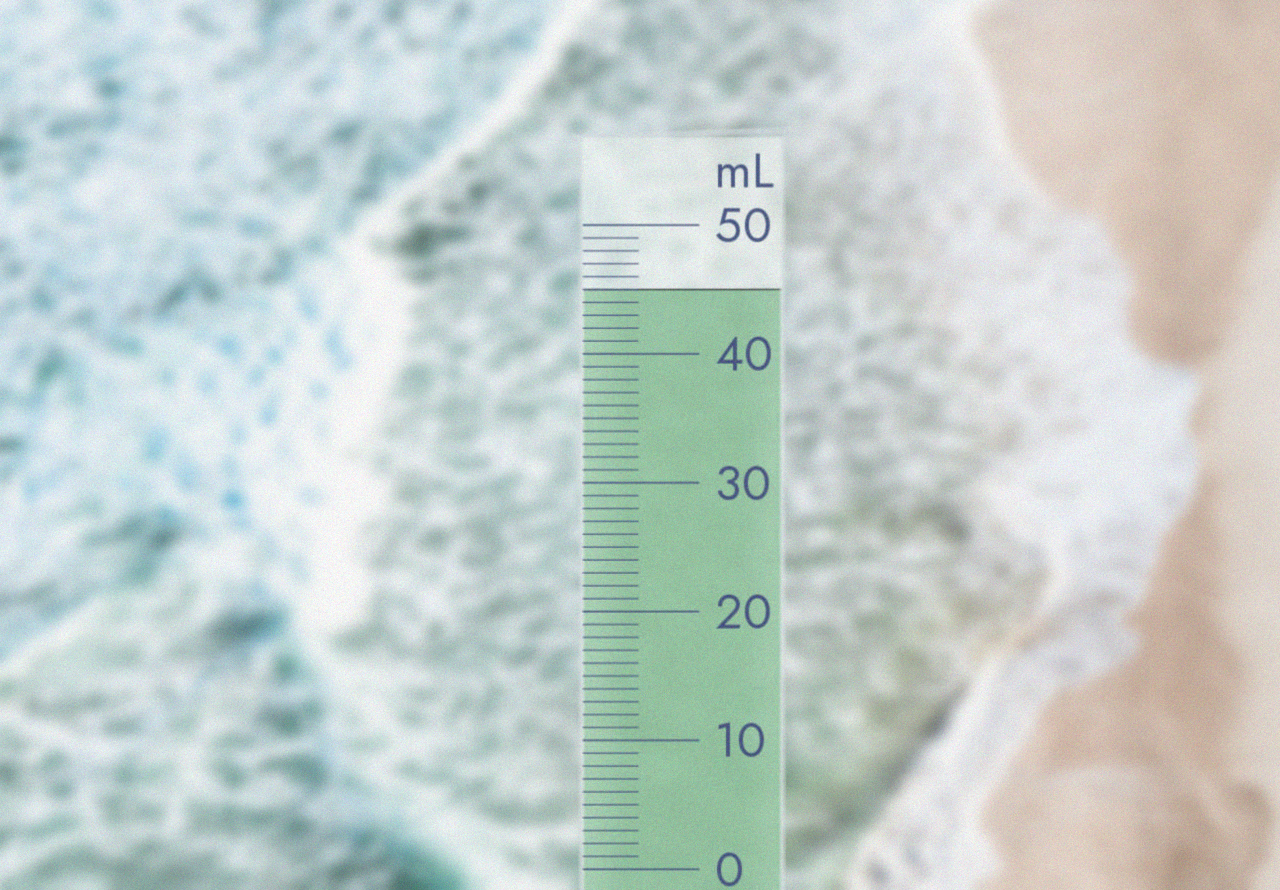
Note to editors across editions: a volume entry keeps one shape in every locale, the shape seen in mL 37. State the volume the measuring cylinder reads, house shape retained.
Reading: mL 45
